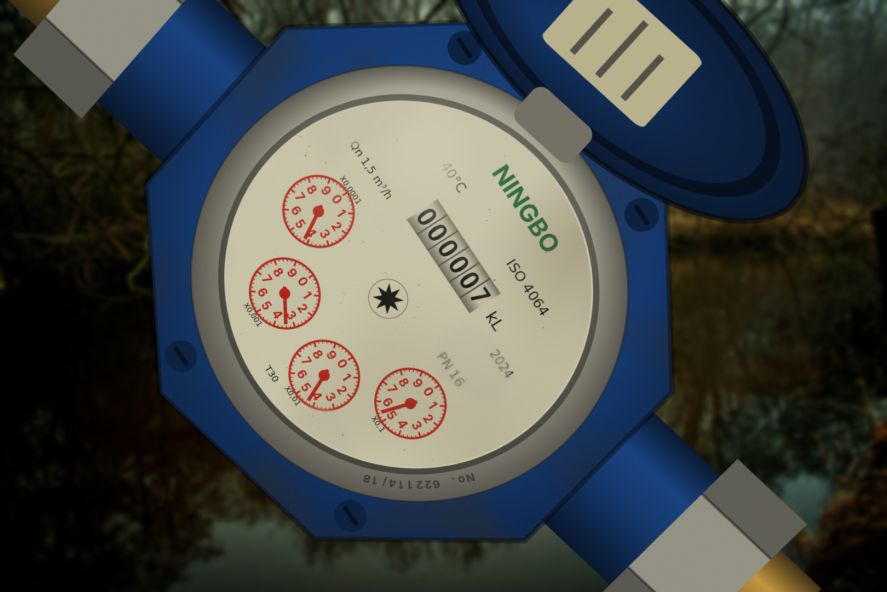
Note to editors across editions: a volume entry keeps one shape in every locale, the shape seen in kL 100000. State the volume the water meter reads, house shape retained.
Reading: kL 7.5434
